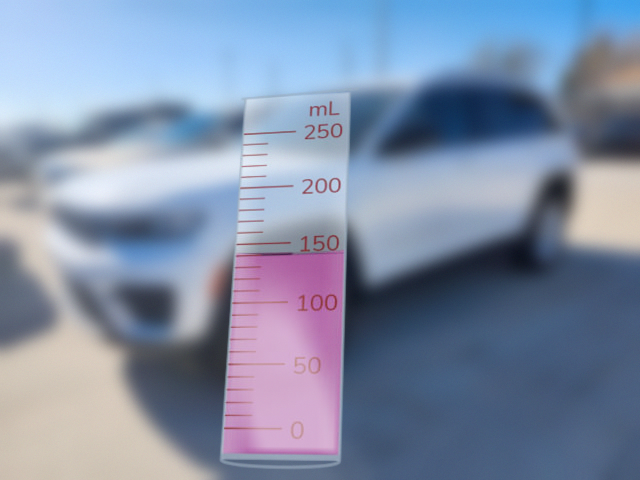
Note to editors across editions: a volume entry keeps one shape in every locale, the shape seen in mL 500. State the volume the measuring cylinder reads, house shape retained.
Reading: mL 140
